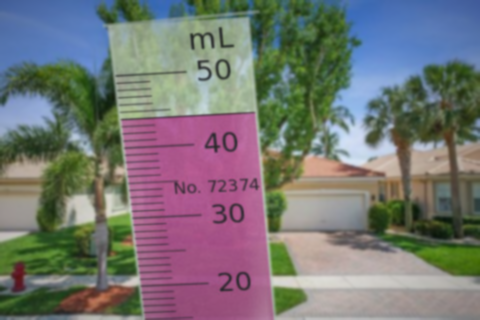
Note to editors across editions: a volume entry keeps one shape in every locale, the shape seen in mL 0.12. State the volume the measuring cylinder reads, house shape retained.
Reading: mL 44
